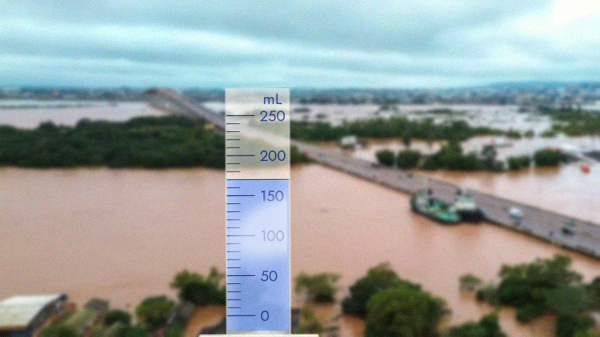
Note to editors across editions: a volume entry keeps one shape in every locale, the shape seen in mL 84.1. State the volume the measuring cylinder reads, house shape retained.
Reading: mL 170
